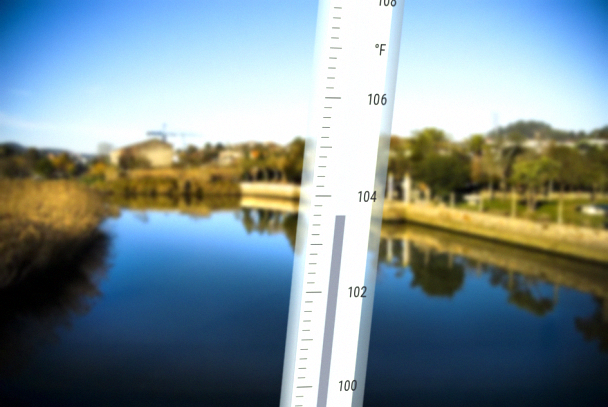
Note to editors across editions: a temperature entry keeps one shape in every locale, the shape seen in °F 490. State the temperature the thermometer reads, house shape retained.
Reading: °F 103.6
